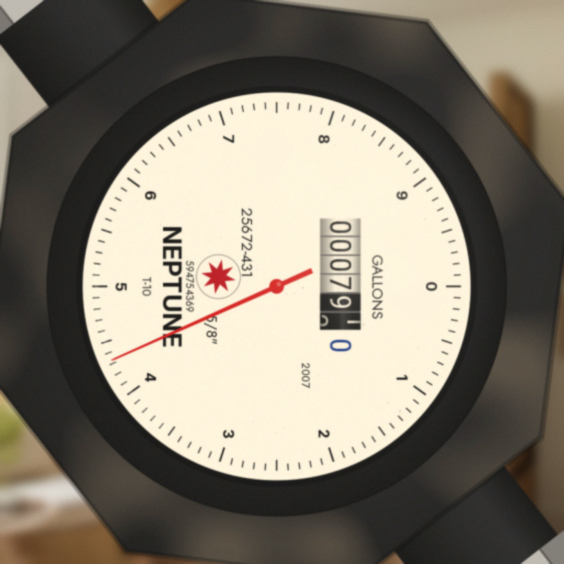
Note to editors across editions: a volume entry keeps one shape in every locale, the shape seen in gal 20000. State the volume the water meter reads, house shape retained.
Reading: gal 7914.3
